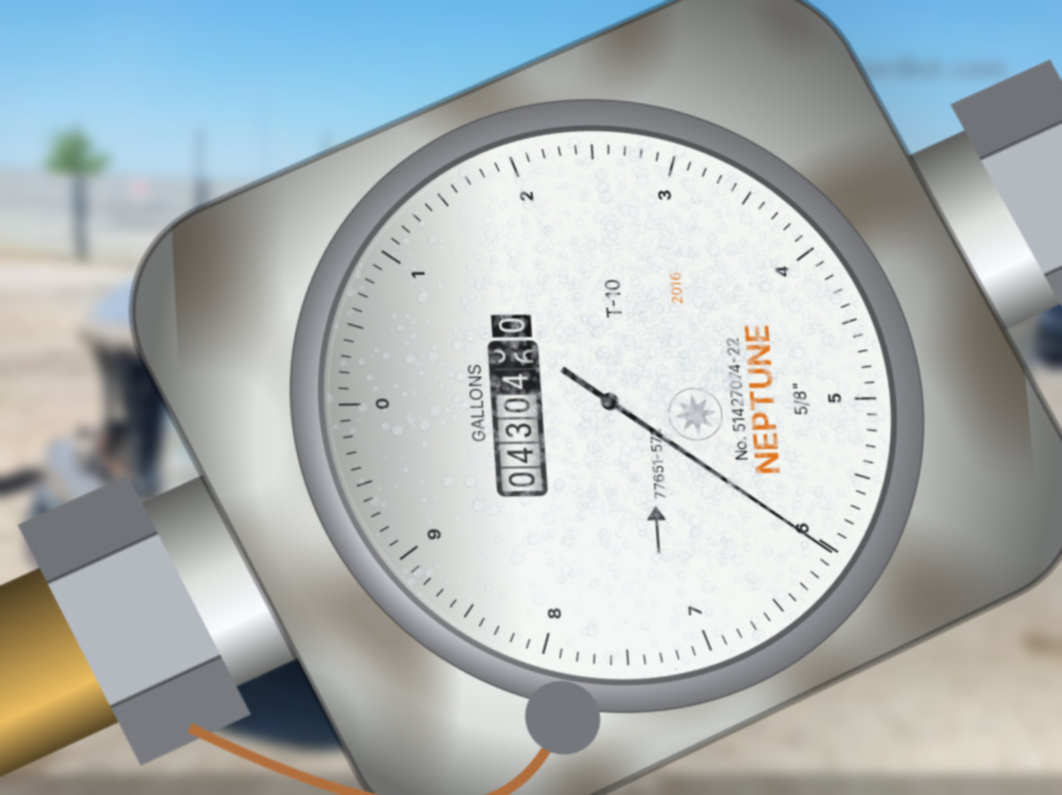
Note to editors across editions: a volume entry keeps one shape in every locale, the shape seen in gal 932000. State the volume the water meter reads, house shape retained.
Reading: gal 430456.0
